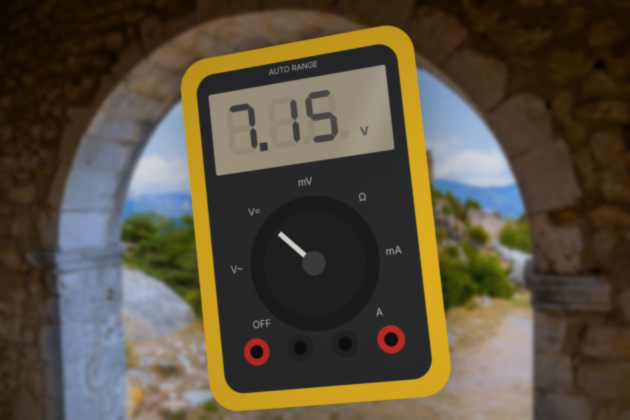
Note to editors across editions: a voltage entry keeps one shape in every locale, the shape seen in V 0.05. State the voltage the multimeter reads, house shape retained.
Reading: V 7.15
